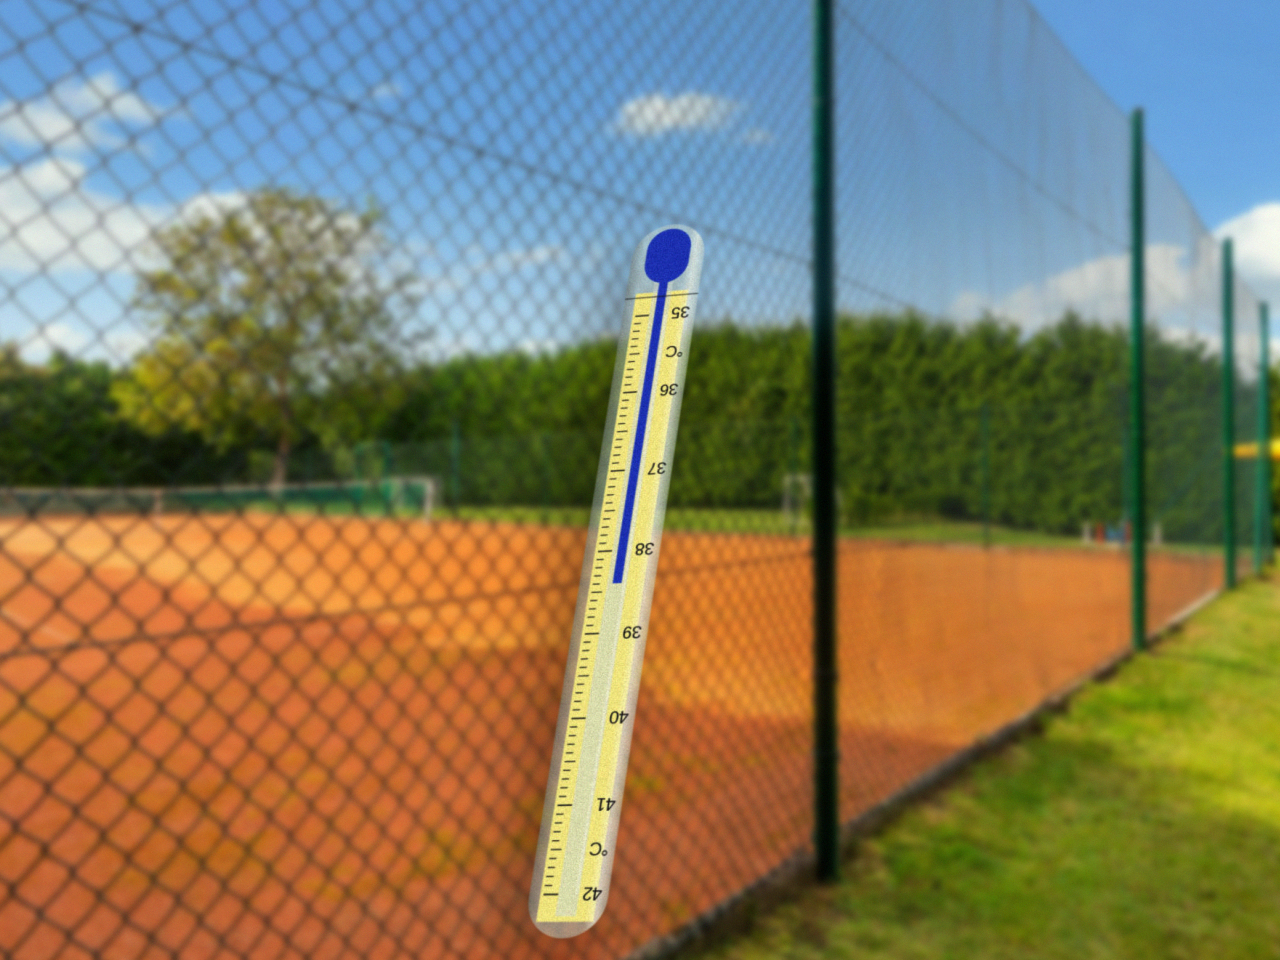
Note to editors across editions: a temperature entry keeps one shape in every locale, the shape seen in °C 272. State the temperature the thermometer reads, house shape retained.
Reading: °C 38.4
